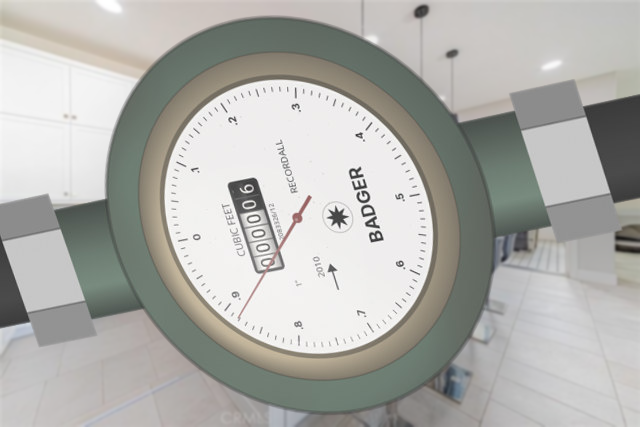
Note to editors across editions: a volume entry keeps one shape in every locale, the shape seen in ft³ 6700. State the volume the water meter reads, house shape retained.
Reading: ft³ 5.88
